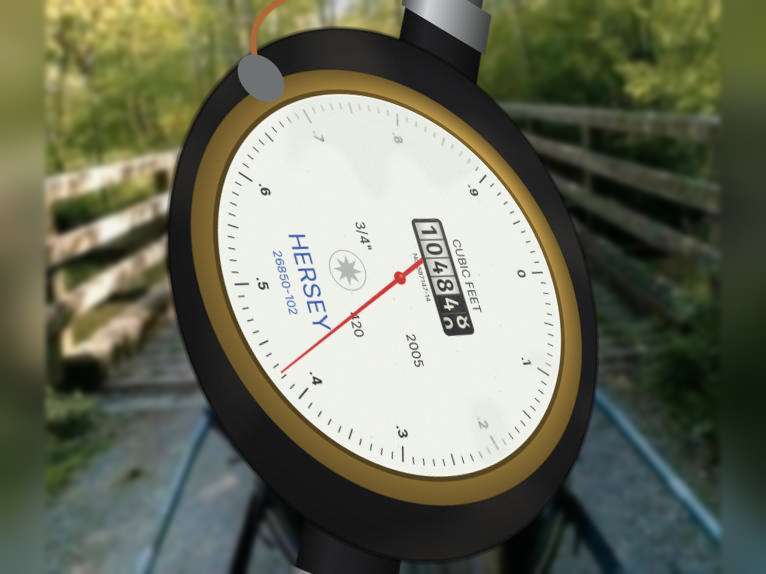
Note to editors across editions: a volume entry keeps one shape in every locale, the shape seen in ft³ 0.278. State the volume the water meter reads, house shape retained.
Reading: ft³ 104848.42
